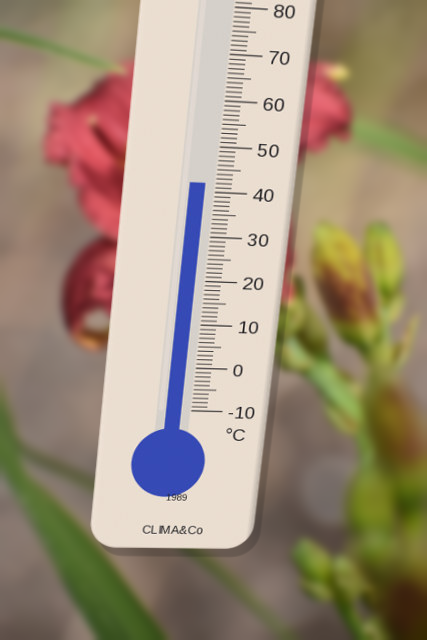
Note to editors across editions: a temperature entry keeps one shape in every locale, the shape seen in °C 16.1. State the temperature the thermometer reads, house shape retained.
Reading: °C 42
